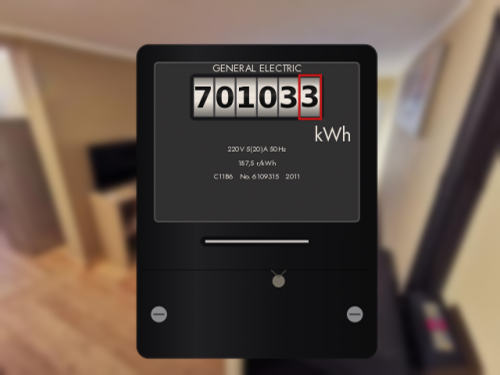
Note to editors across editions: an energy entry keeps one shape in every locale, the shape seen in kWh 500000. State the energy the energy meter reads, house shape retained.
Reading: kWh 70103.3
